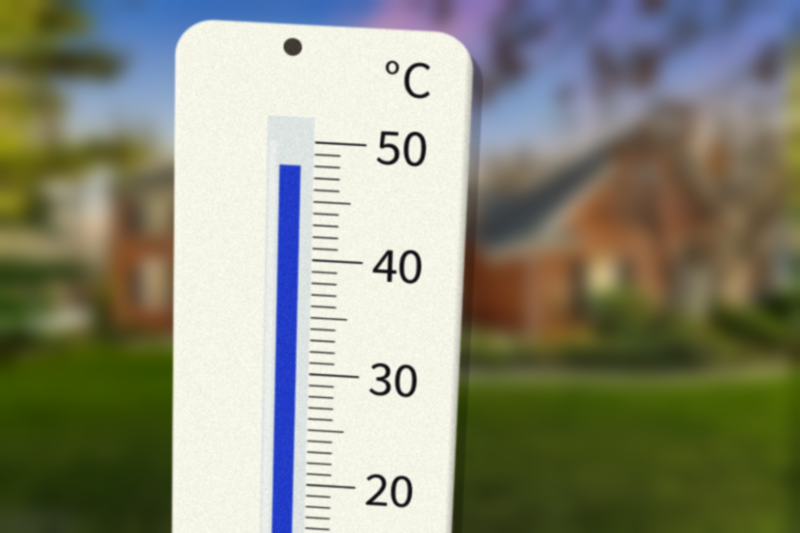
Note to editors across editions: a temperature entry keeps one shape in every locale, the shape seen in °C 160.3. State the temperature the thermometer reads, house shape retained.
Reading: °C 48
